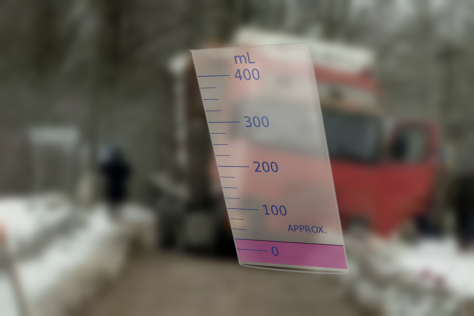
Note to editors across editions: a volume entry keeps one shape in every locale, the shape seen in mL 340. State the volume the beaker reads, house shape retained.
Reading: mL 25
